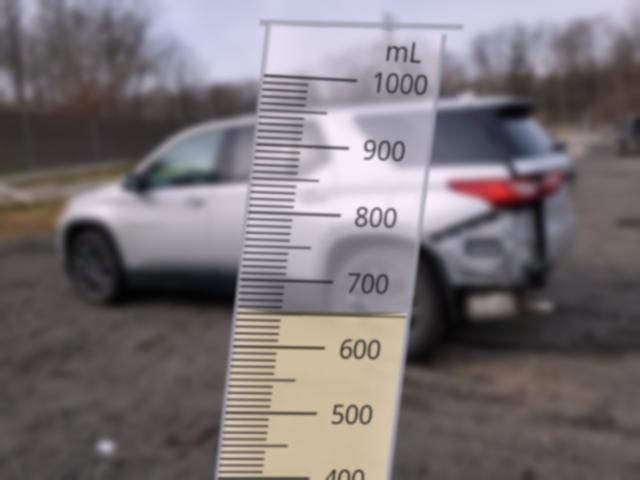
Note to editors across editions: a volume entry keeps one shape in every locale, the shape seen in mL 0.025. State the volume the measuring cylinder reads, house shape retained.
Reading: mL 650
